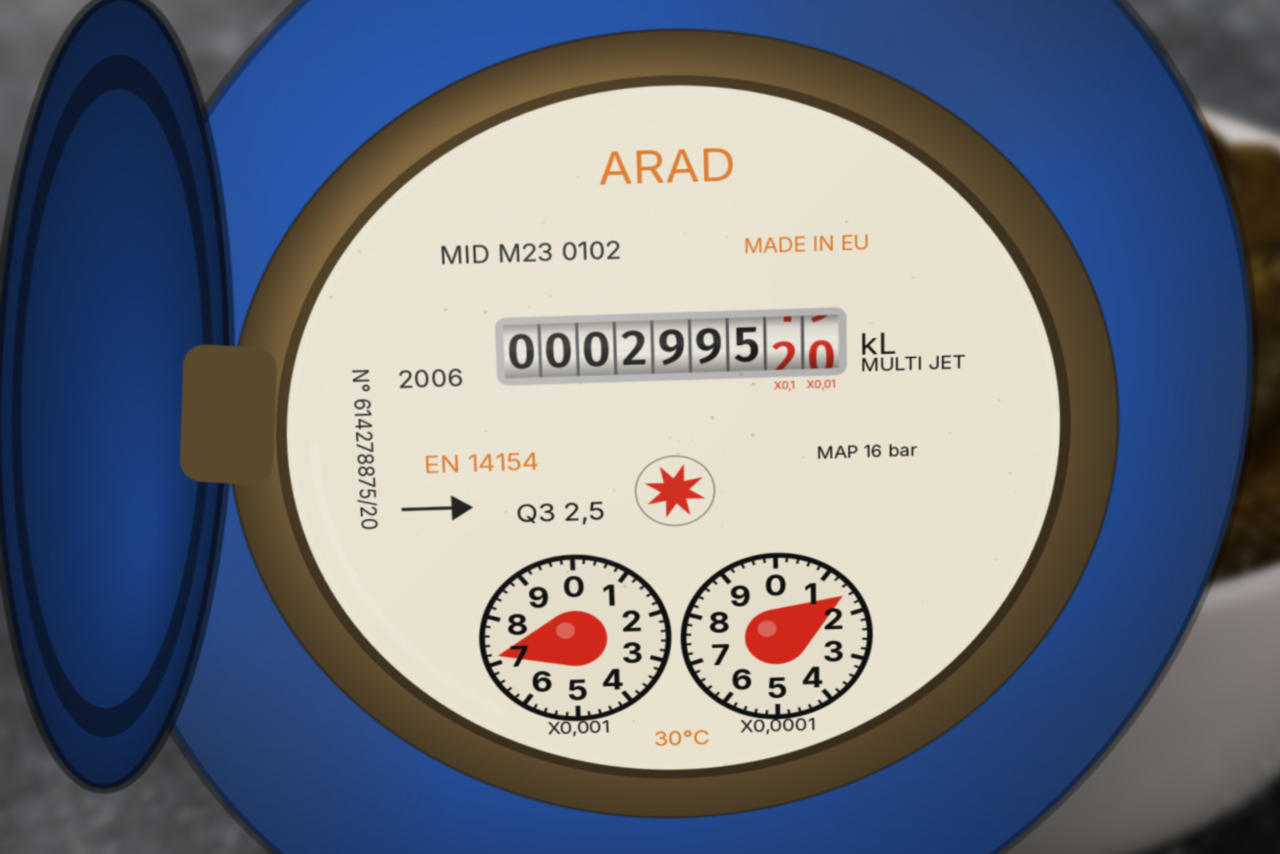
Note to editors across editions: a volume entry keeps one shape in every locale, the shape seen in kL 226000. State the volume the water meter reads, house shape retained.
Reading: kL 2995.1971
